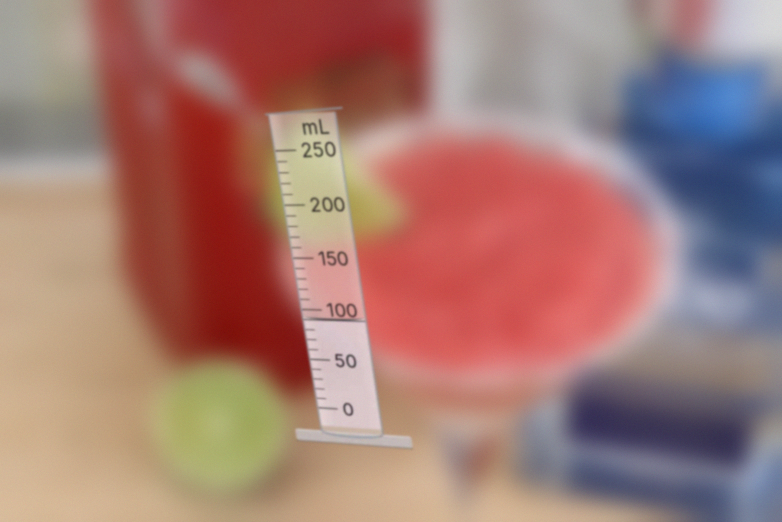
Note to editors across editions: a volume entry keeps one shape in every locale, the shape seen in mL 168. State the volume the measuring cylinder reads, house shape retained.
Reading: mL 90
